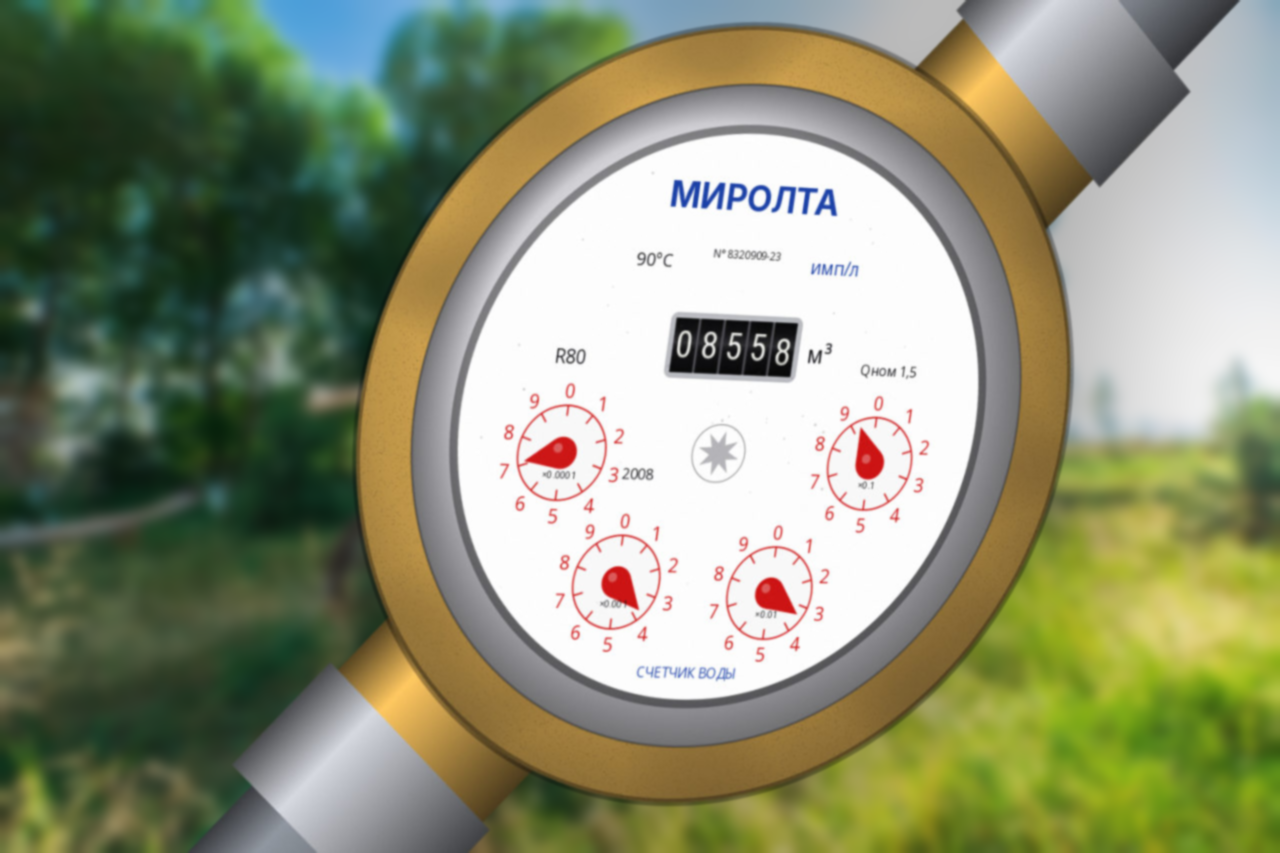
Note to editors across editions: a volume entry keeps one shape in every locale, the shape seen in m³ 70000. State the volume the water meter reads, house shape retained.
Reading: m³ 8557.9337
